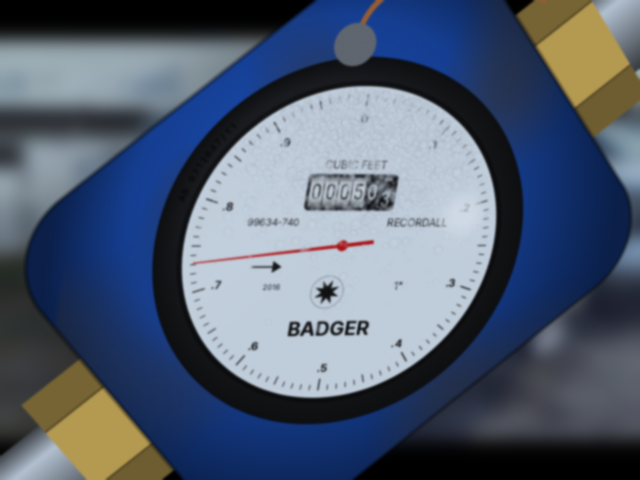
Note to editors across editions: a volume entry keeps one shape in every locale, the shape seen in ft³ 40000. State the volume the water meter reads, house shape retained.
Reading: ft³ 502.73
